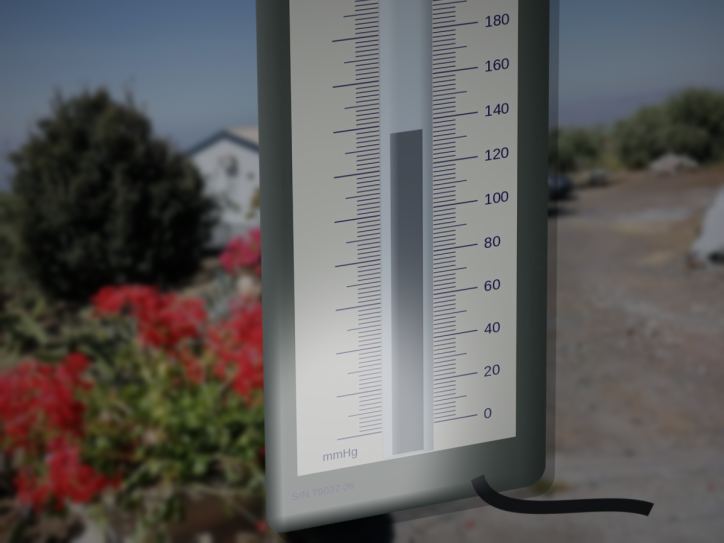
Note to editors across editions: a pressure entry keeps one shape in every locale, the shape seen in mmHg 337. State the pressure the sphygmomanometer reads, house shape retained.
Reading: mmHg 136
